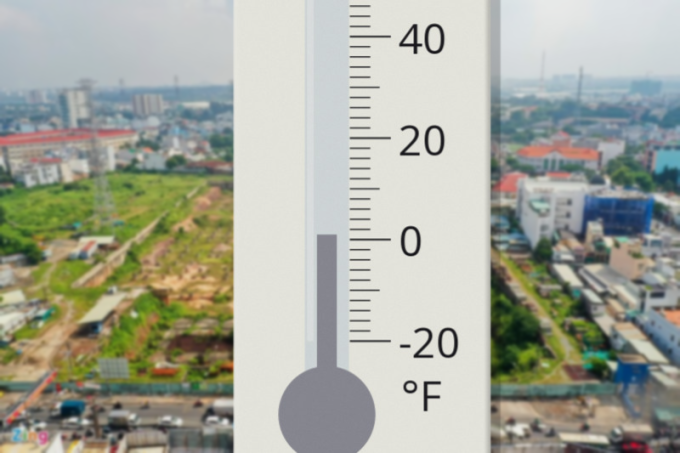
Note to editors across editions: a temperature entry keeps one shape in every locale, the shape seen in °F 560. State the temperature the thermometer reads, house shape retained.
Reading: °F 1
